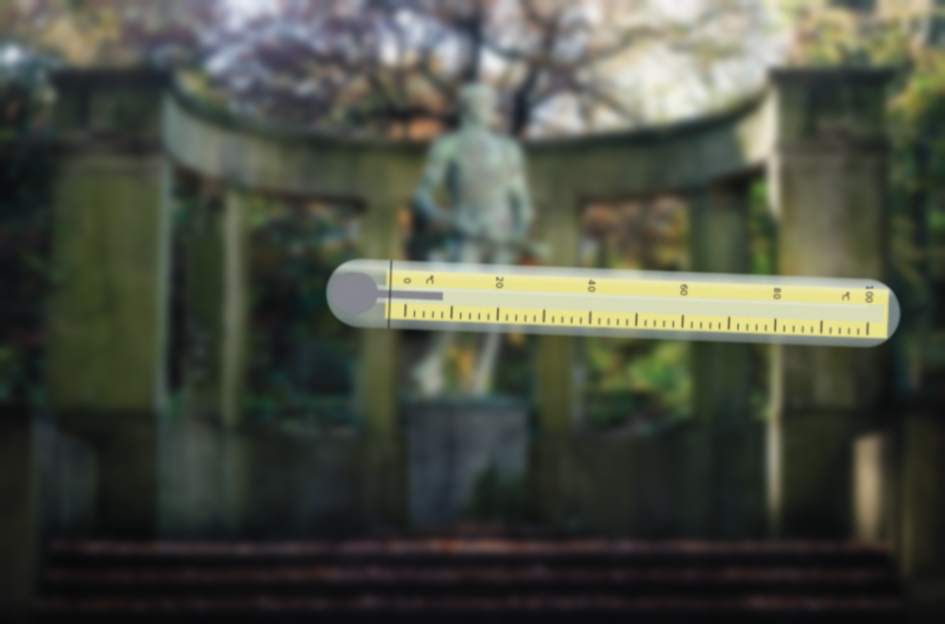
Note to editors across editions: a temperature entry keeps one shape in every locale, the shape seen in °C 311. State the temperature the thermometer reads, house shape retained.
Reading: °C 8
